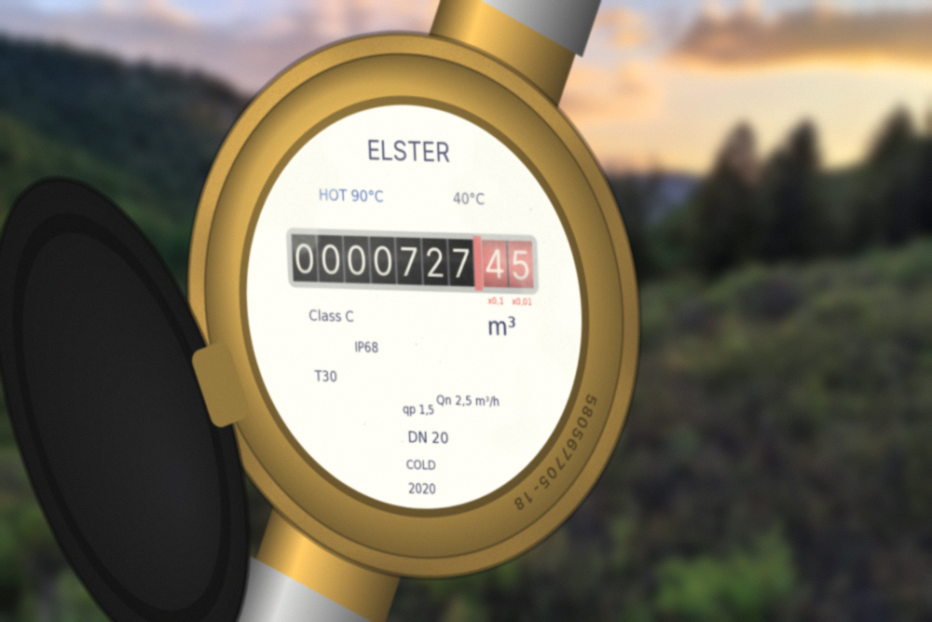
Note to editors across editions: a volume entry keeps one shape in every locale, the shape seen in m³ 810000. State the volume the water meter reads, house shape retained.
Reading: m³ 727.45
